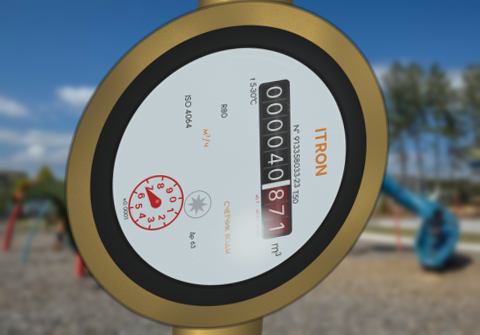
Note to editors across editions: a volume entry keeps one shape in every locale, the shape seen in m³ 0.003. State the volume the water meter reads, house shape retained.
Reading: m³ 40.8716
